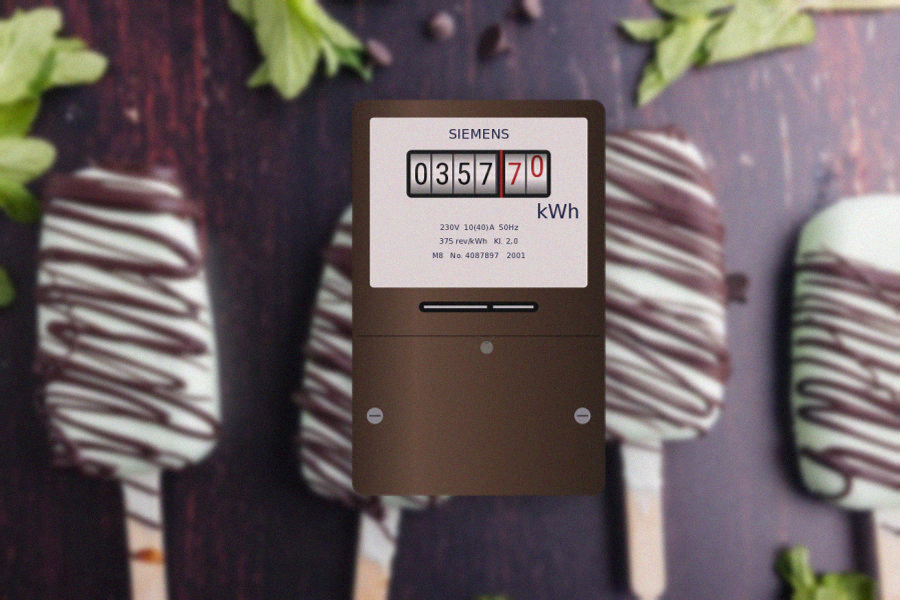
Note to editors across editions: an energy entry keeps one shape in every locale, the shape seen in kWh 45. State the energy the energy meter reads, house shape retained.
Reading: kWh 357.70
